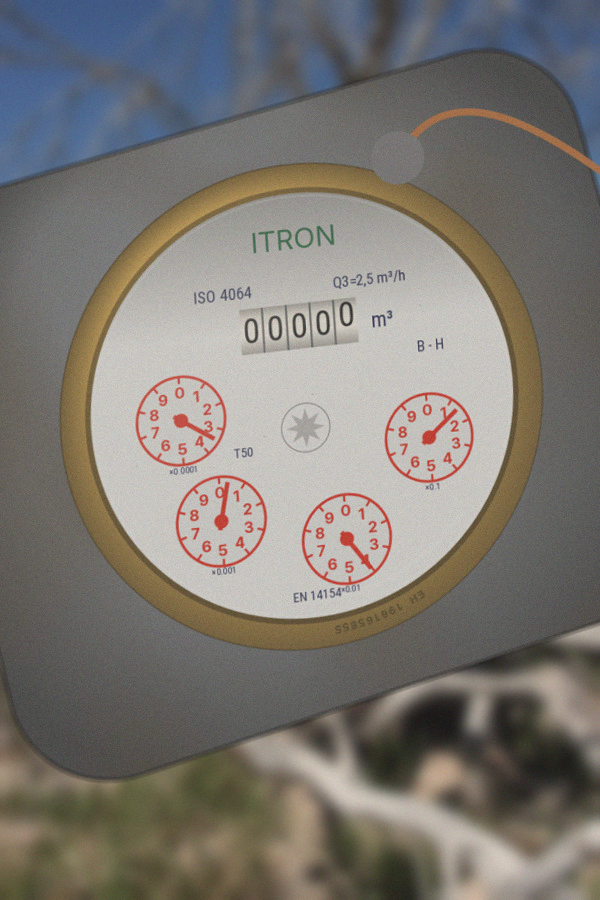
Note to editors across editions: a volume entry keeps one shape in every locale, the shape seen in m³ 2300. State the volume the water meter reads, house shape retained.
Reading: m³ 0.1403
